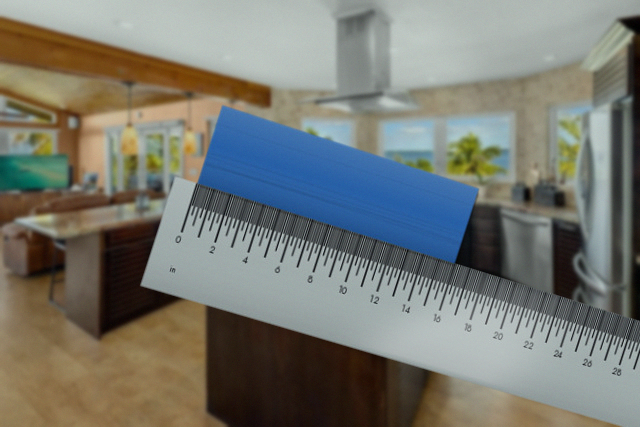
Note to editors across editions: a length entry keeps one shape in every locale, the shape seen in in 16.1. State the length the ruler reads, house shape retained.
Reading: in 16
